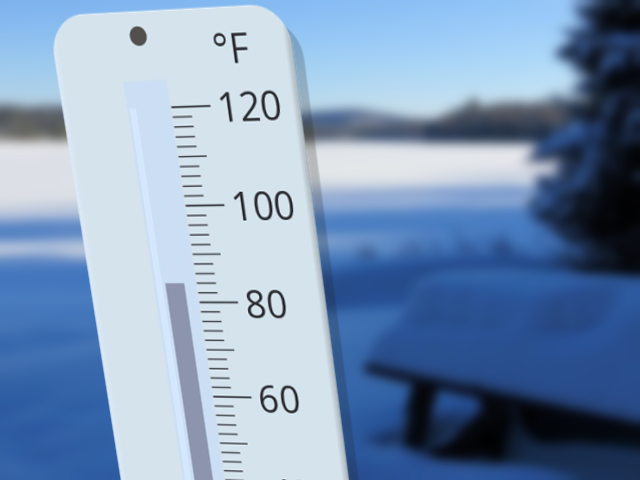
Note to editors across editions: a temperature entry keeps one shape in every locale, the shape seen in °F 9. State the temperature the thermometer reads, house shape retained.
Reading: °F 84
